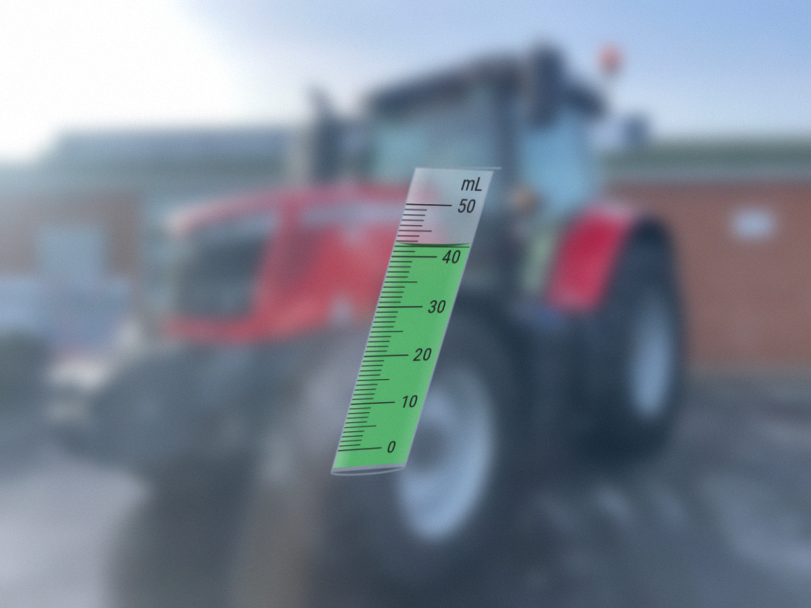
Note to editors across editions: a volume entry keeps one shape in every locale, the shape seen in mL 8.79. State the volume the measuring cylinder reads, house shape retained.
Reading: mL 42
